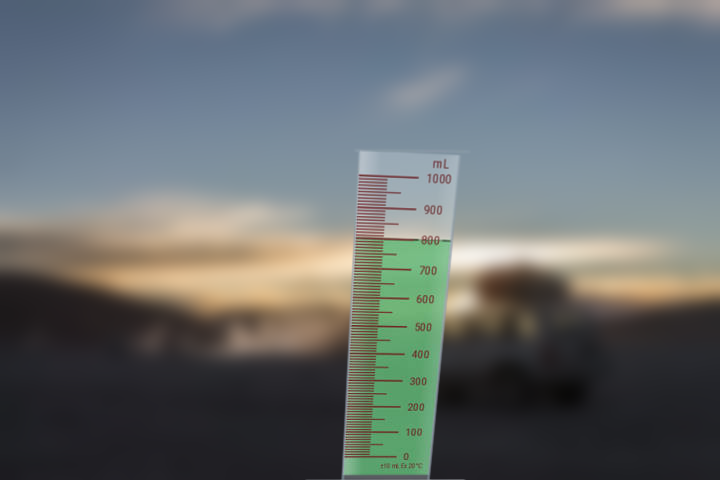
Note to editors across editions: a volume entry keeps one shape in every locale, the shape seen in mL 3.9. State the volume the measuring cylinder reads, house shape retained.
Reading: mL 800
